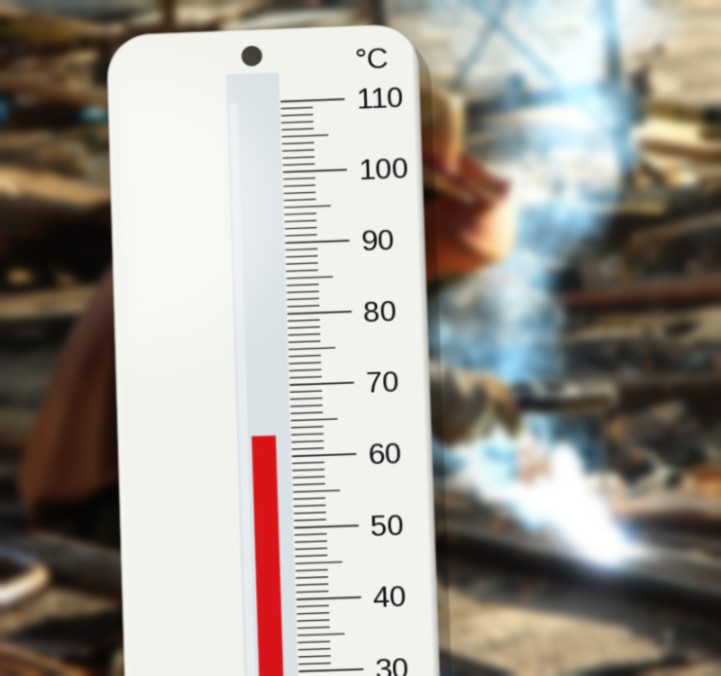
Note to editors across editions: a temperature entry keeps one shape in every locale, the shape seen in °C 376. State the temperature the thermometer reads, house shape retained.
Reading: °C 63
